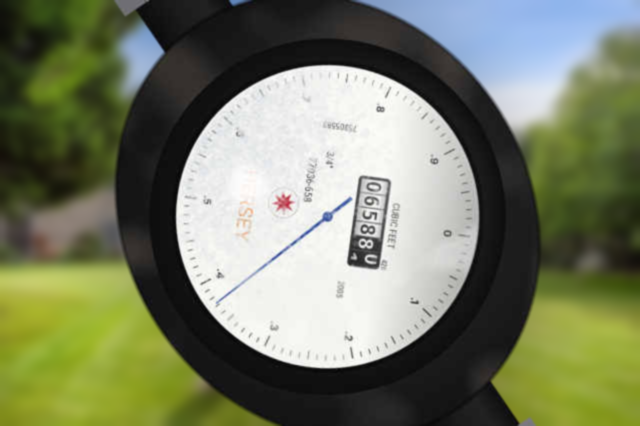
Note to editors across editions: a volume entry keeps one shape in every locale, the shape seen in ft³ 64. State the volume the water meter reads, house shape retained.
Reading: ft³ 65880.37
